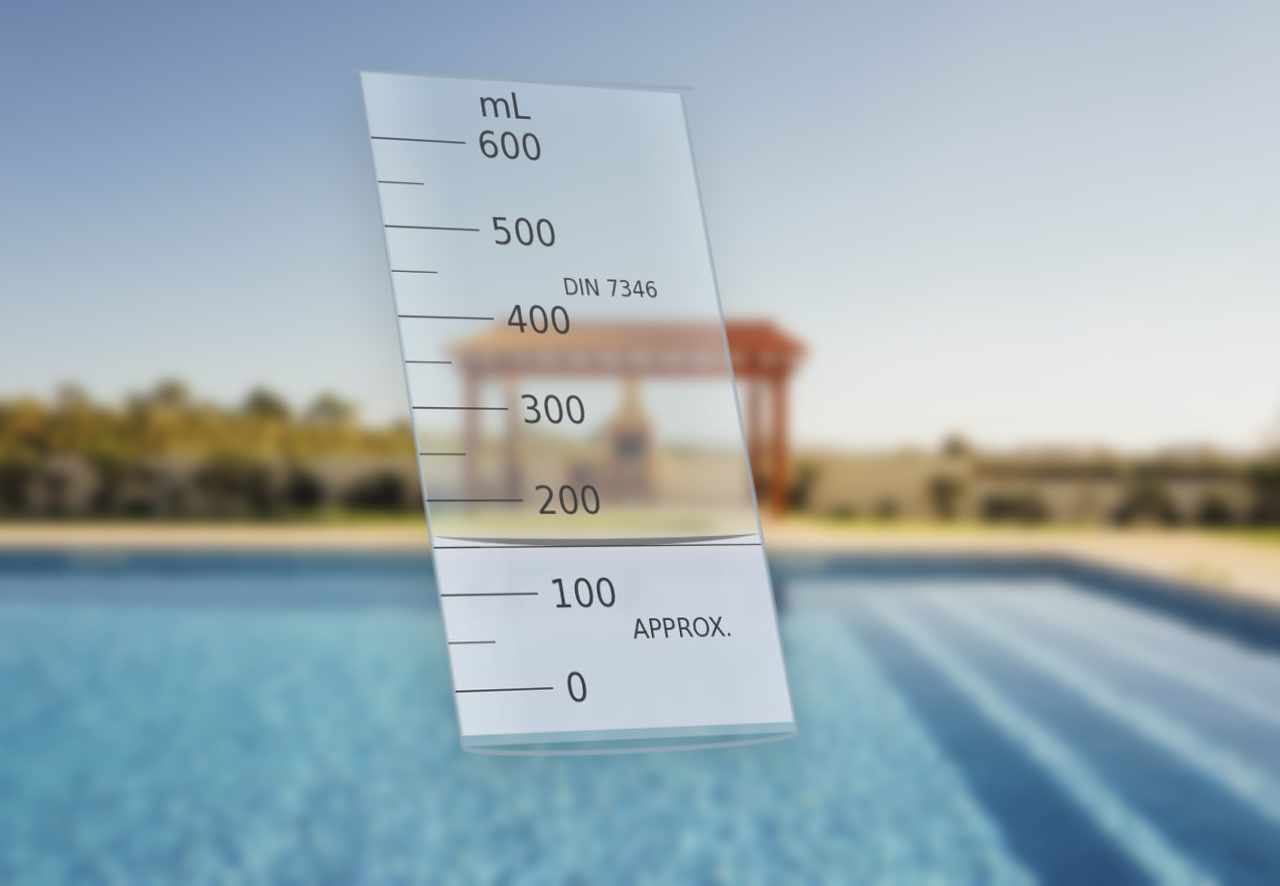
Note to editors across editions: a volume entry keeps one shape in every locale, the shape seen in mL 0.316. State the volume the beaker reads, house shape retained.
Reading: mL 150
